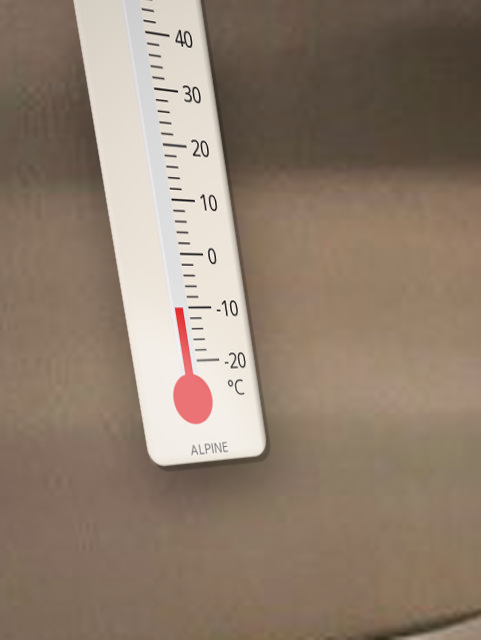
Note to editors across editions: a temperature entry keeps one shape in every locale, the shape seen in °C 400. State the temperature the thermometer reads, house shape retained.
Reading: °C -10
